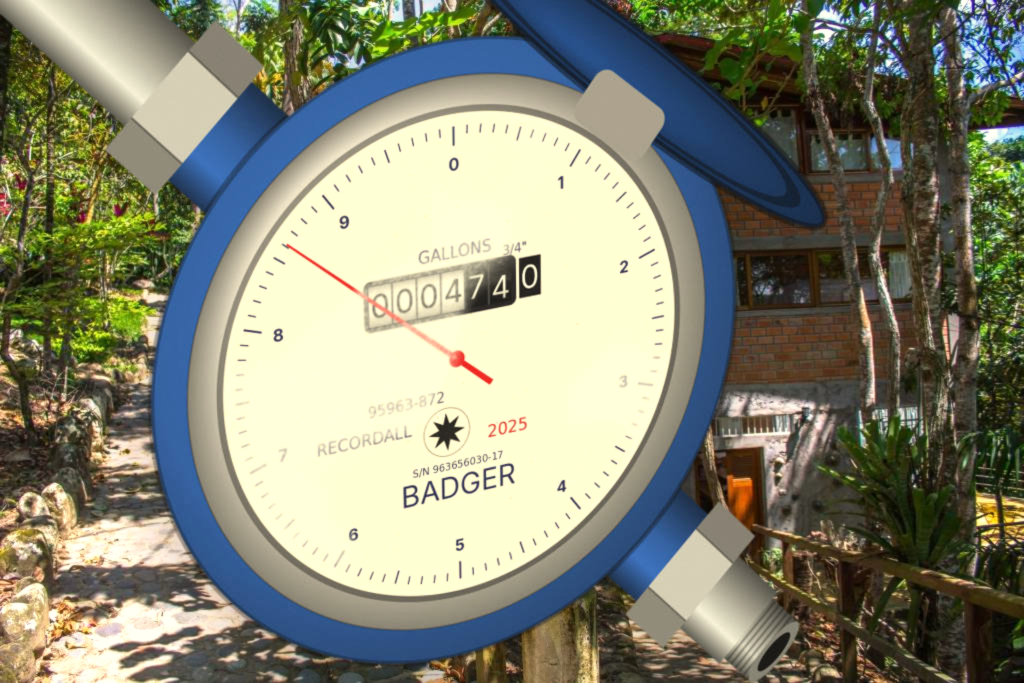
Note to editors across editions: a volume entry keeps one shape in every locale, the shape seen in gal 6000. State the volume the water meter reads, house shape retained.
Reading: gal 4738.6
